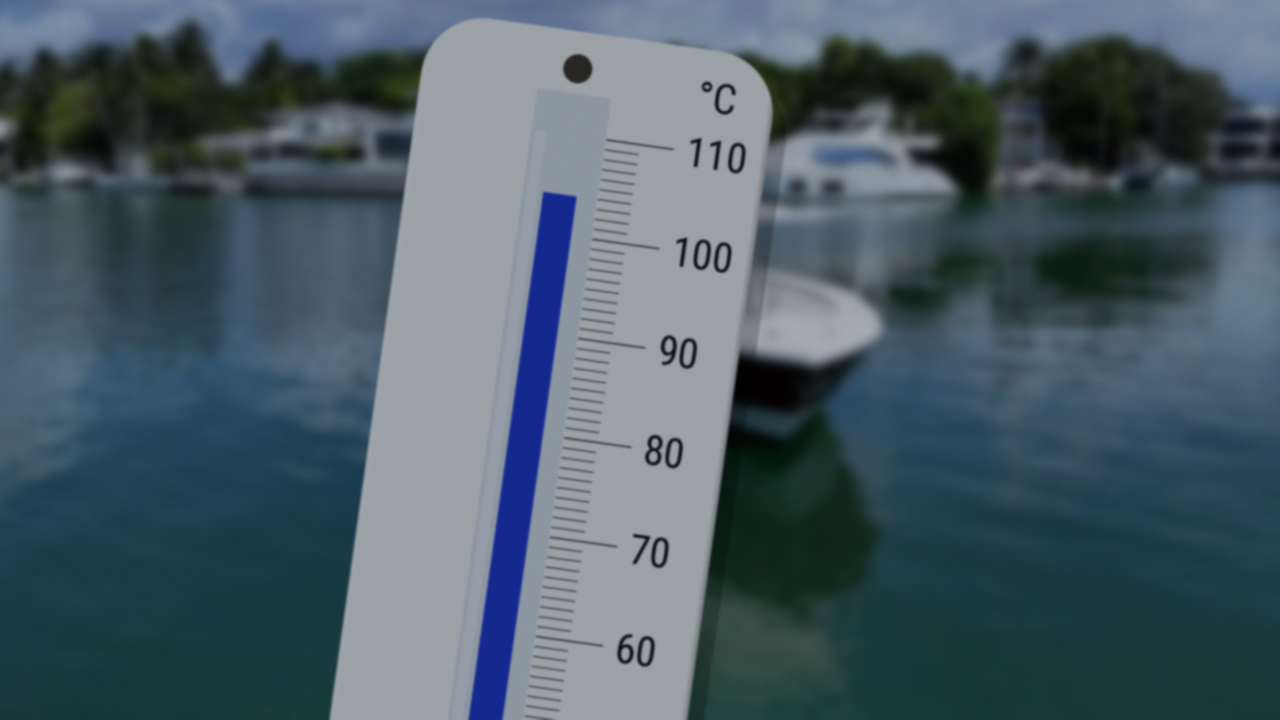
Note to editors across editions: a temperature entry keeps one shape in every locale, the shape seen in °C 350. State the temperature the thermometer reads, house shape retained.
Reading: °C 104
